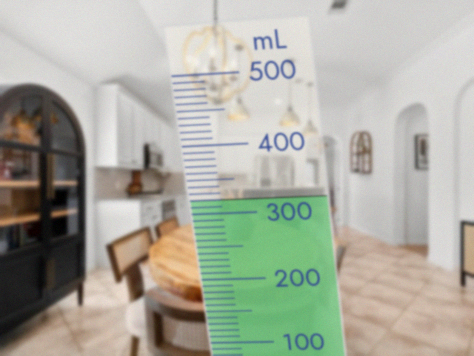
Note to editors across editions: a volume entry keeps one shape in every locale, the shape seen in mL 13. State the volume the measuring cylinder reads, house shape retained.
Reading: mL 320
